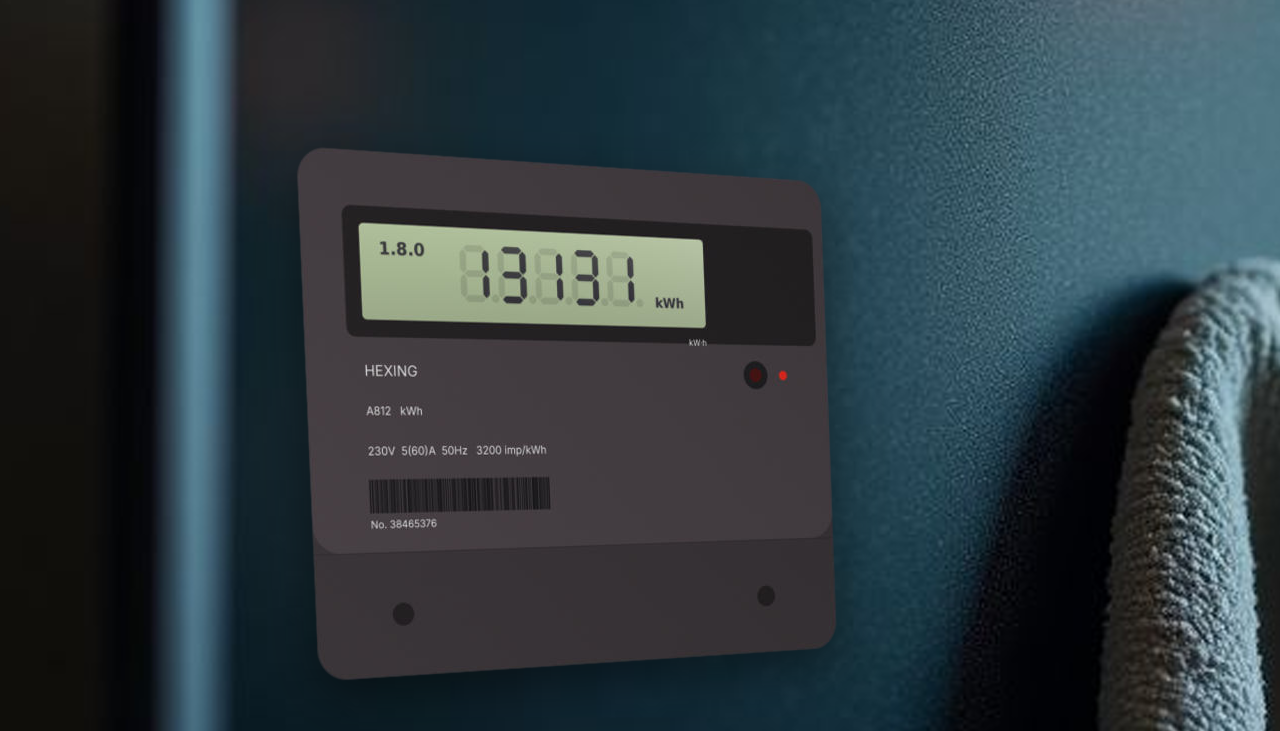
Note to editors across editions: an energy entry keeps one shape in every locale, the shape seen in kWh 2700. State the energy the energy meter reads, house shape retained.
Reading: kWh 13131
